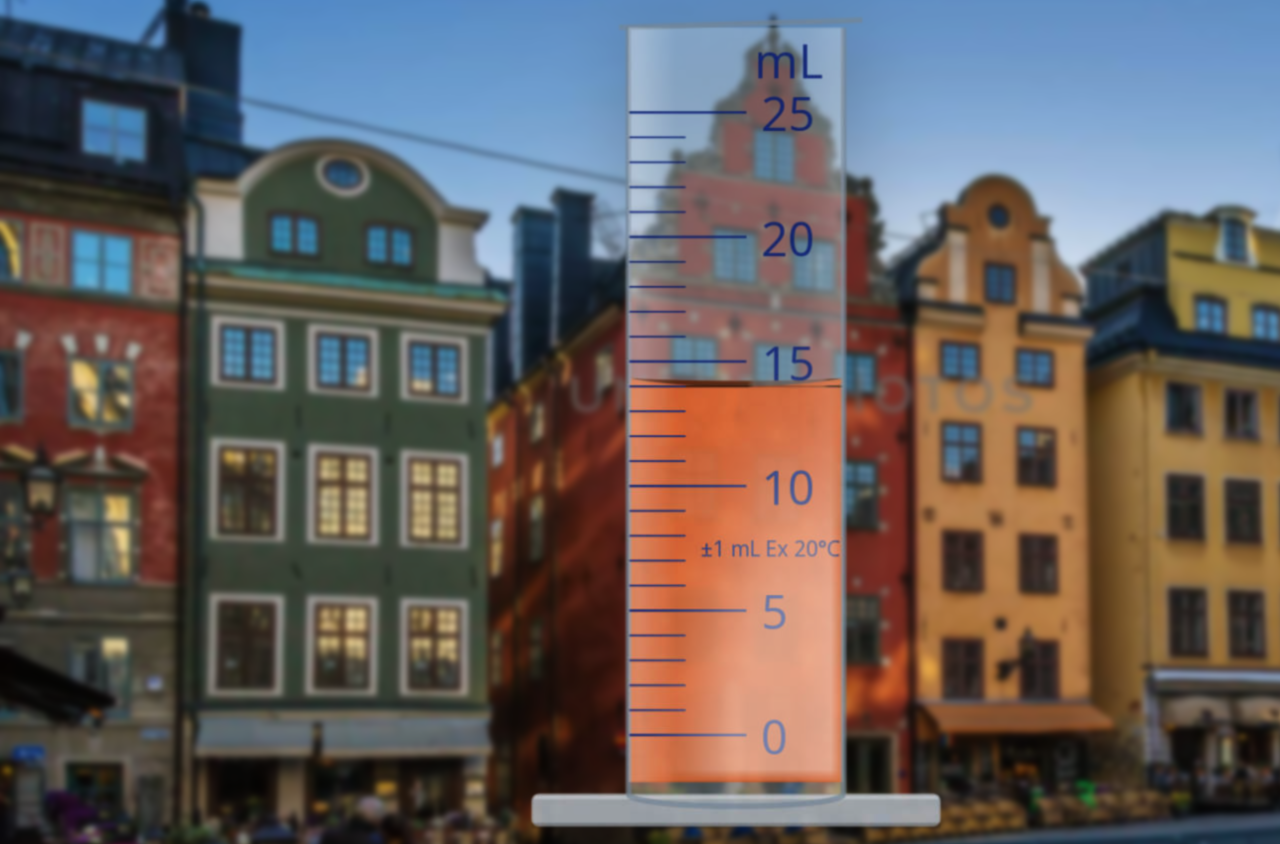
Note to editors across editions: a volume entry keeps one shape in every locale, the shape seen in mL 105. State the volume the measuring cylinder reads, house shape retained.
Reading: mL 14
